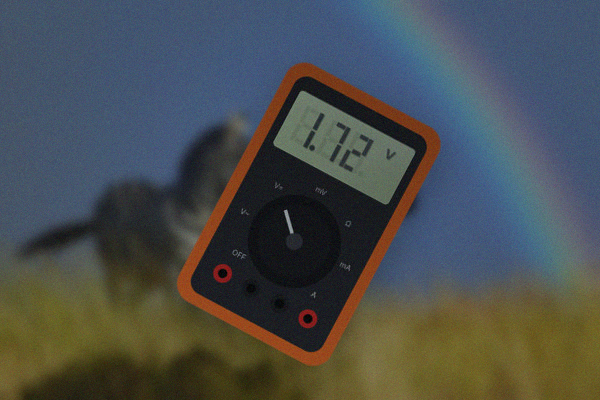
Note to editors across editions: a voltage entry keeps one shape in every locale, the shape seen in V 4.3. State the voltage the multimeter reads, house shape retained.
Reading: V 1.72
